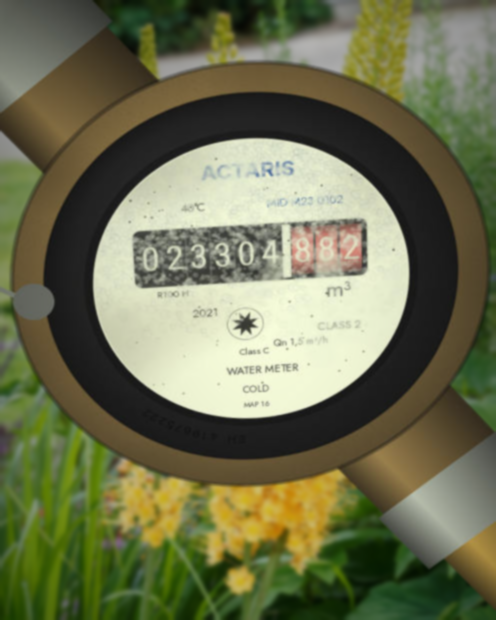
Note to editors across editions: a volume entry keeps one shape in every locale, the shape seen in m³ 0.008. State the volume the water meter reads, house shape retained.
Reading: m³ 23304.882
